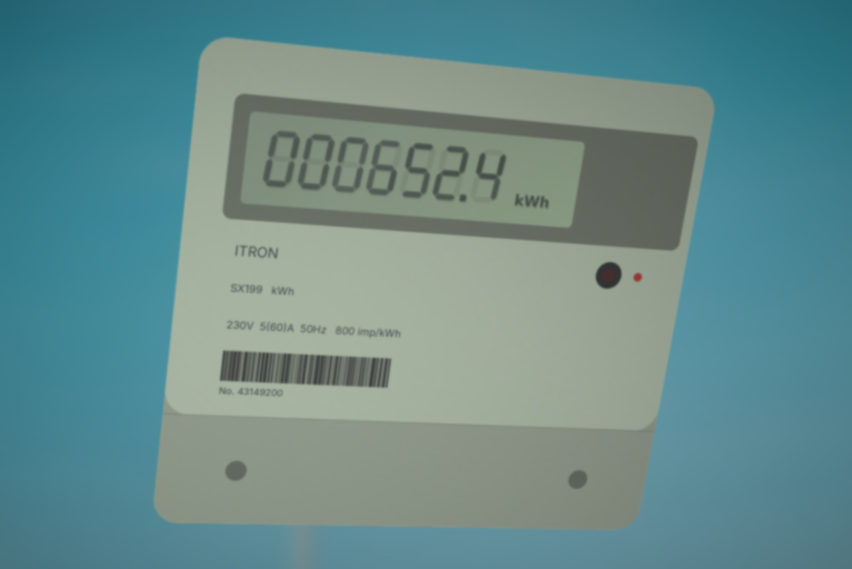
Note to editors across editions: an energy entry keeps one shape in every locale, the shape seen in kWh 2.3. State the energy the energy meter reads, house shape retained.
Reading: kWh 652.4
